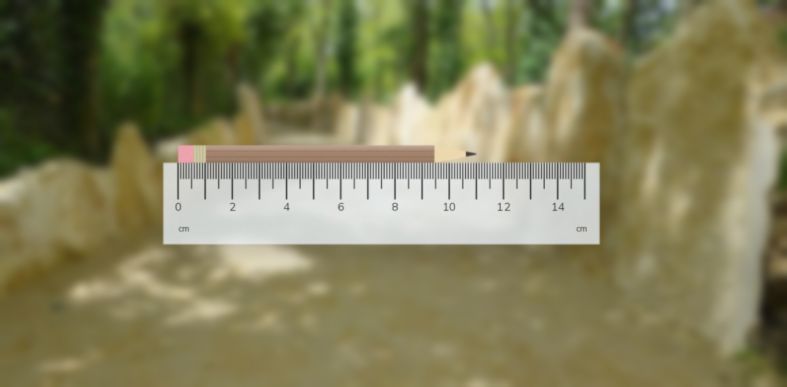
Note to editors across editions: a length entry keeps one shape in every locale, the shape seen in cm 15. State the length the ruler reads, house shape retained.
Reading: cm 11
